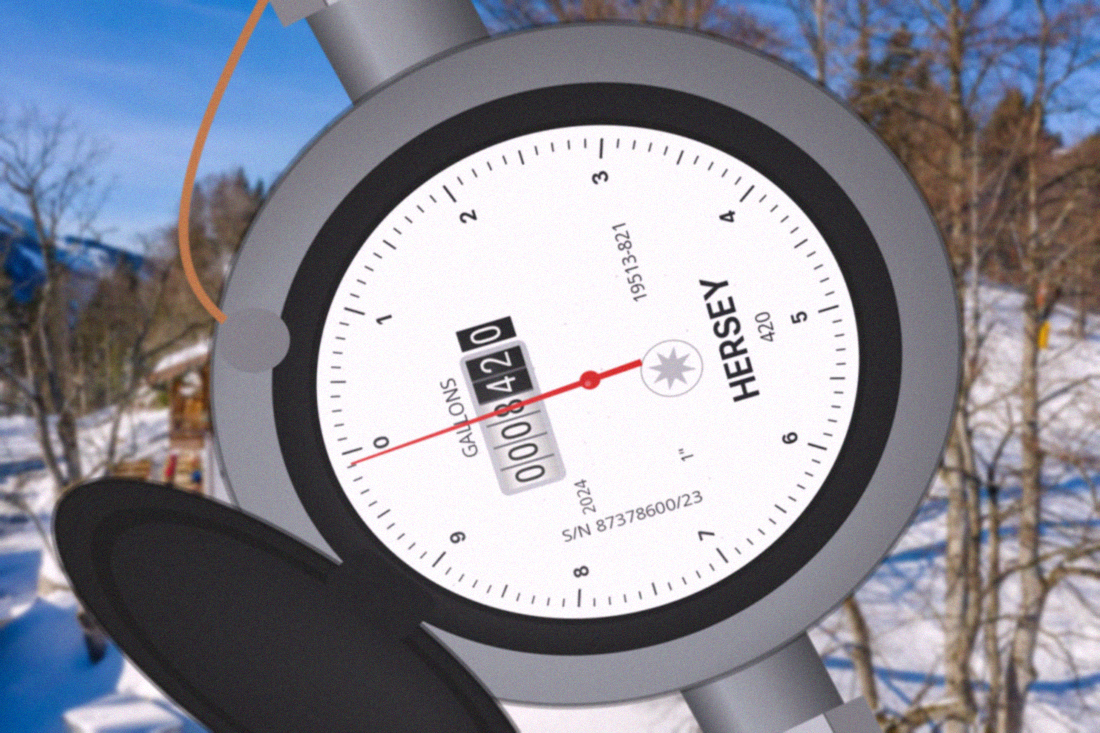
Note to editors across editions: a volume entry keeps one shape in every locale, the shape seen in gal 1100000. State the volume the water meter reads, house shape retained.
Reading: gal 8419.9
